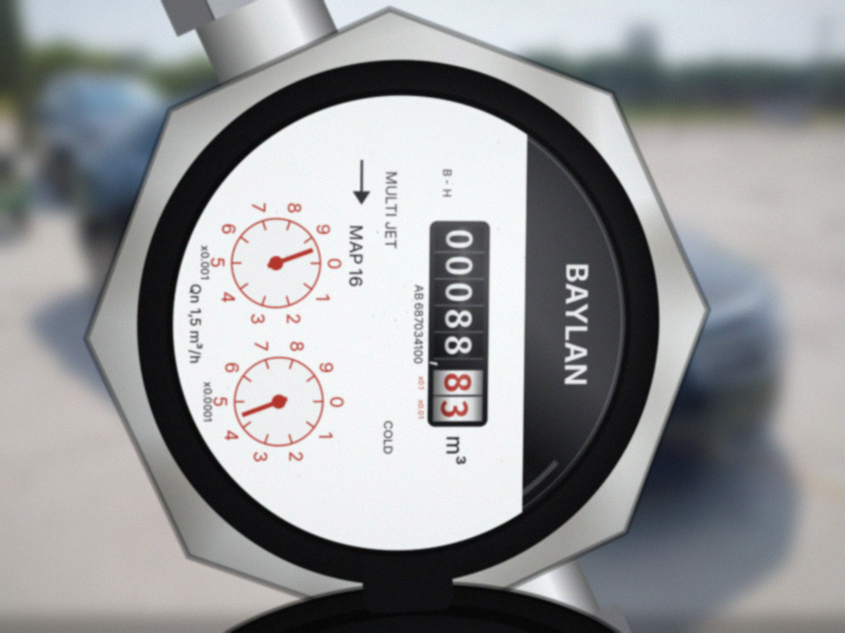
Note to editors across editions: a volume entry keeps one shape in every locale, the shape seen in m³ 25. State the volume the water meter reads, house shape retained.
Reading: m³ 88.8294
